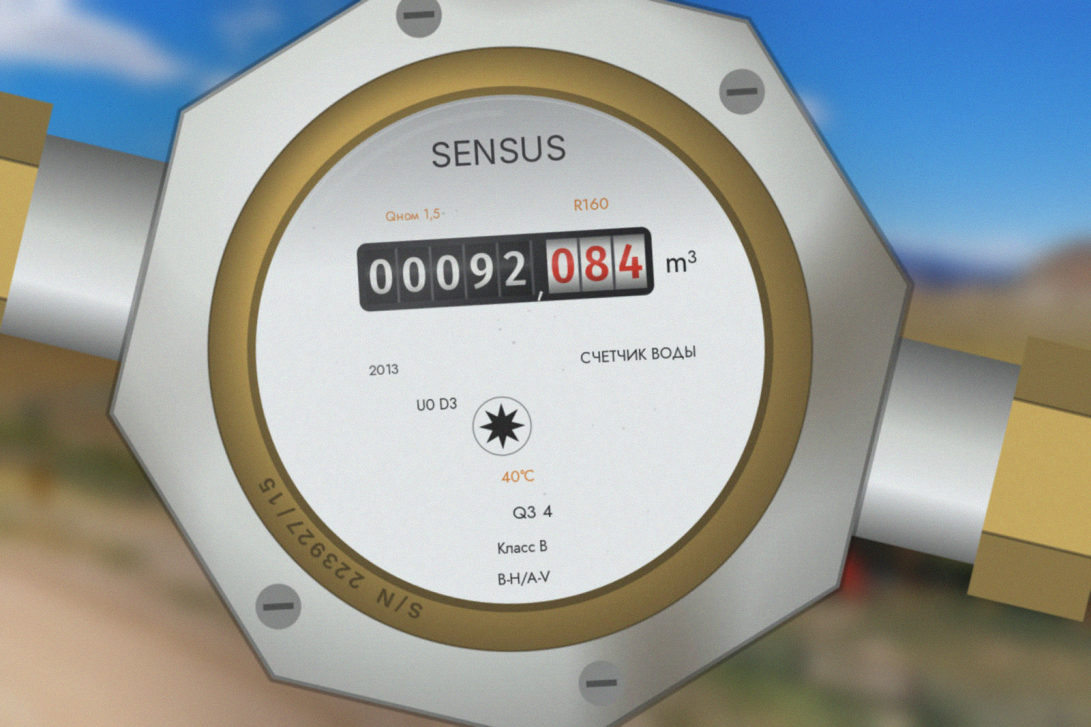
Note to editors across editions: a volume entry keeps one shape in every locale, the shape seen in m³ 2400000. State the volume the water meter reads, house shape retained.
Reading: m³ 92.084
